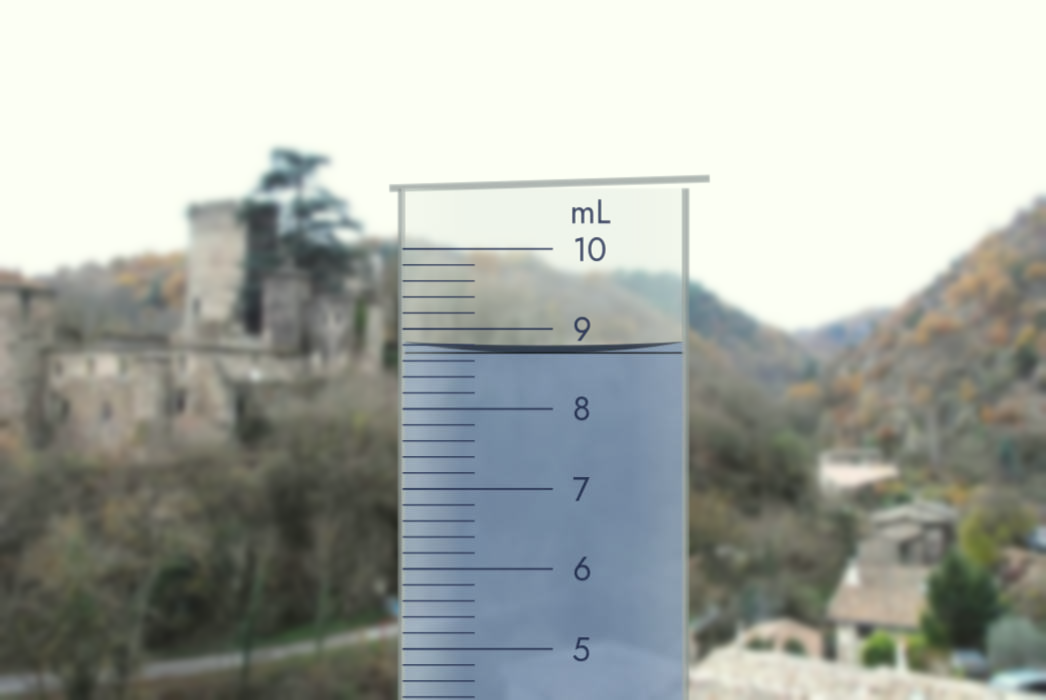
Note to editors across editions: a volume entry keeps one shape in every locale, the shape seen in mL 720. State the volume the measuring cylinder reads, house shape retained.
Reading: mL 8.7
